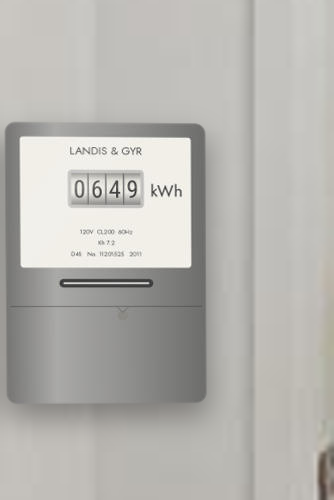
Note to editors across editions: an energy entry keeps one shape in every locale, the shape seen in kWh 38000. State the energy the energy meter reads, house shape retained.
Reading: kWh 649
